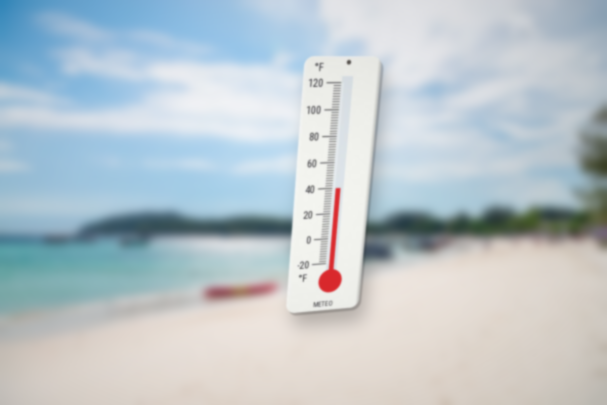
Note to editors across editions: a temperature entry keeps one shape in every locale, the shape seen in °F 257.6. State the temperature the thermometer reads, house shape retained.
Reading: °F 40
